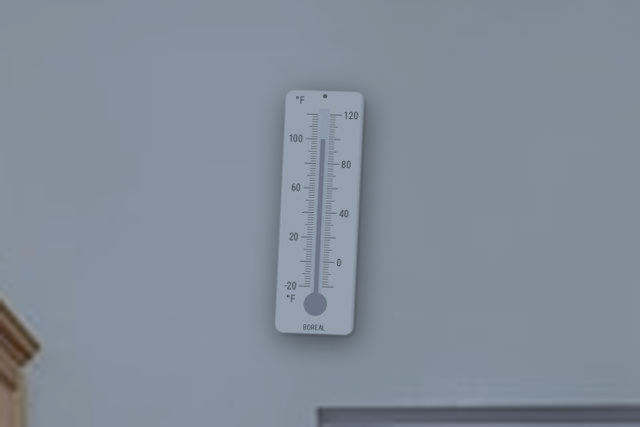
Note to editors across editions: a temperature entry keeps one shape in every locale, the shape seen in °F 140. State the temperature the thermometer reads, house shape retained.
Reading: °F 100
